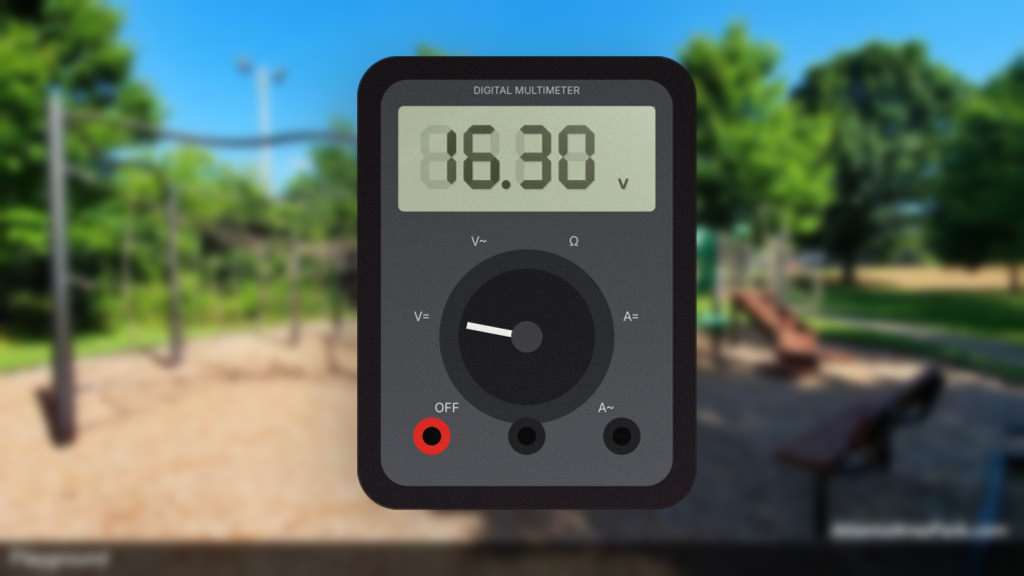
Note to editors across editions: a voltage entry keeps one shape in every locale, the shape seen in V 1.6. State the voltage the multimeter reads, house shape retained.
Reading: V 16.30
